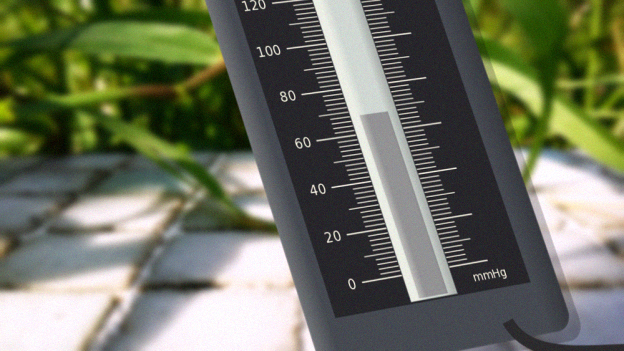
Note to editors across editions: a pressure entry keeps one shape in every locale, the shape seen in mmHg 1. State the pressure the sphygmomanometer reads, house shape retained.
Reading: mmHg 68
